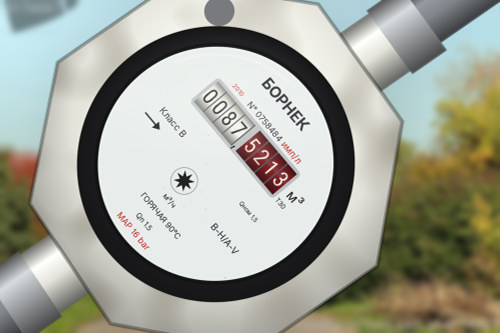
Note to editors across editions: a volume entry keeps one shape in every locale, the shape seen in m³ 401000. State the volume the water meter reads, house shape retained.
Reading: m³ 87.5213
